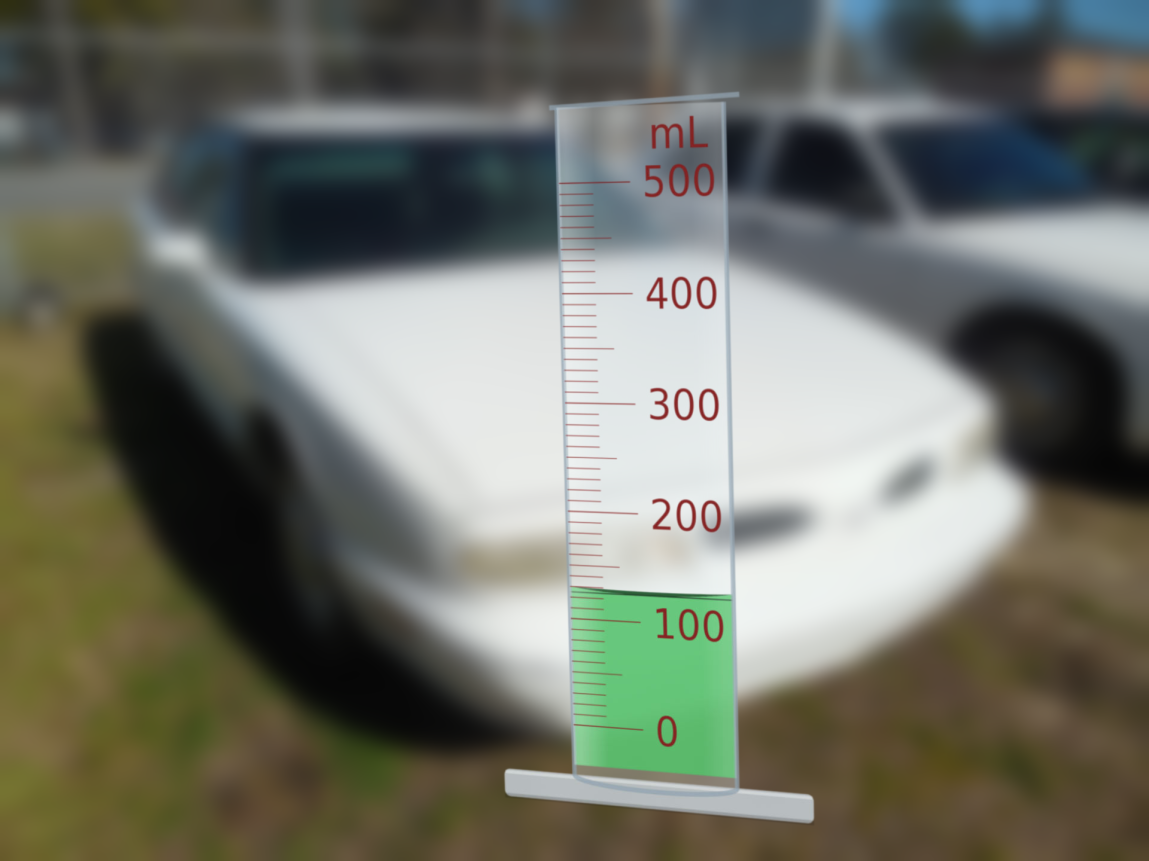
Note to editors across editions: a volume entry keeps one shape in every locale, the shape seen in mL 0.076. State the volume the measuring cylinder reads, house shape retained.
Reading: mL 125
